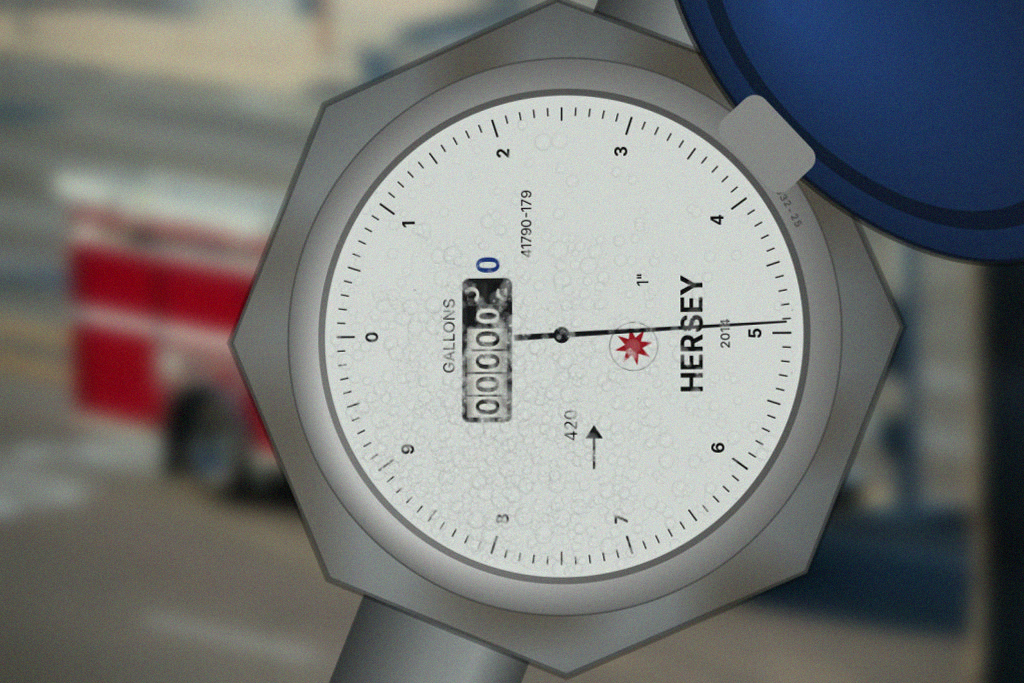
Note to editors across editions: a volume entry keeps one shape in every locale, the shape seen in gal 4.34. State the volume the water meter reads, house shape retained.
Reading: gal 54.9
